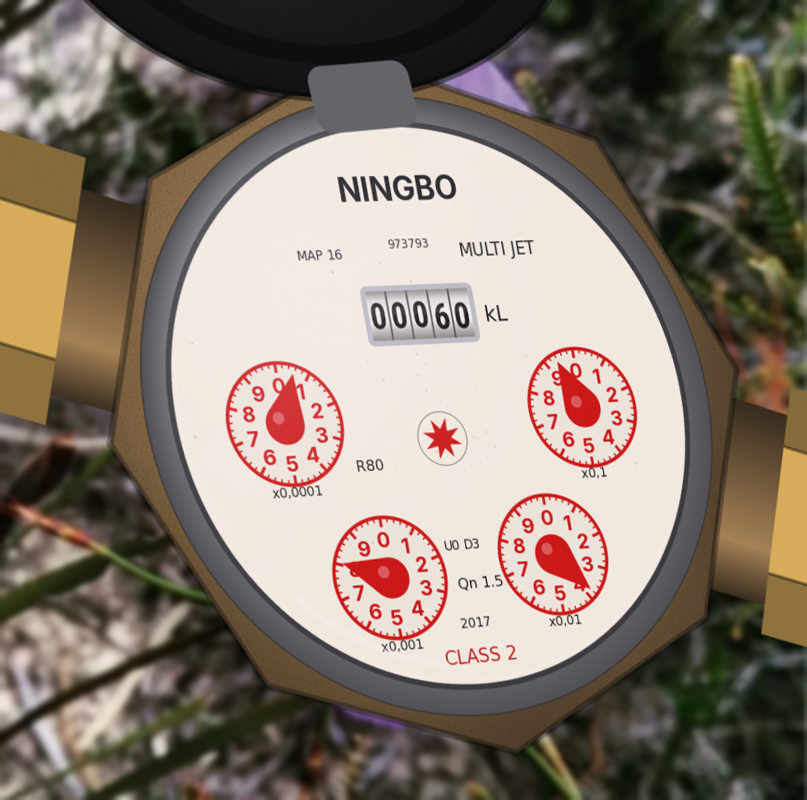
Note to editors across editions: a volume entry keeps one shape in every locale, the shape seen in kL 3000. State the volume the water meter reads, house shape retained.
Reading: kL 59.9380
